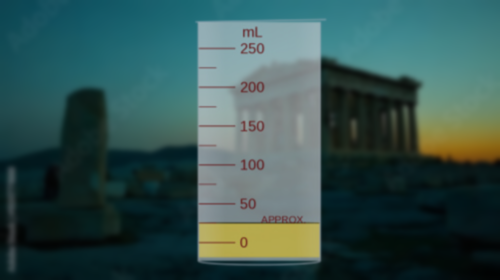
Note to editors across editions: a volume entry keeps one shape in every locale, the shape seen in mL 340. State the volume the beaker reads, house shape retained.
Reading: mL 25
